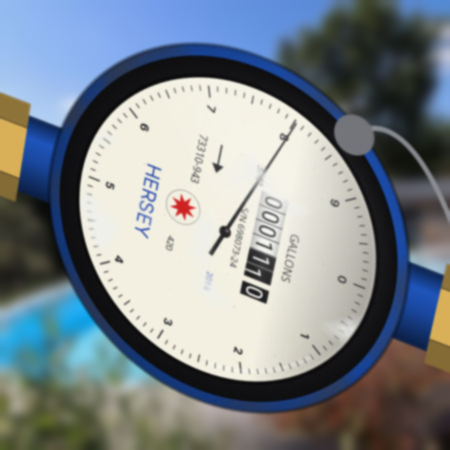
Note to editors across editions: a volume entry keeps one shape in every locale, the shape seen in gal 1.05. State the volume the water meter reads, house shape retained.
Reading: gal 1108.0
